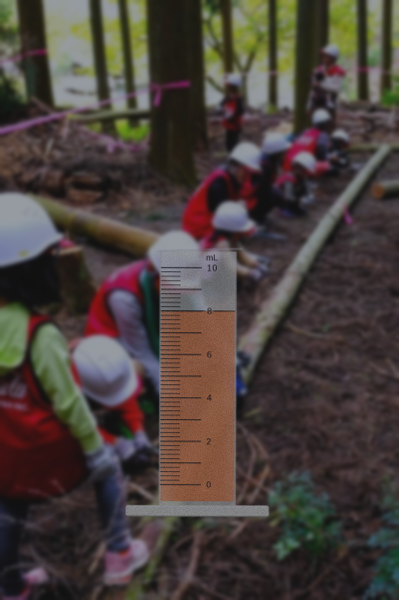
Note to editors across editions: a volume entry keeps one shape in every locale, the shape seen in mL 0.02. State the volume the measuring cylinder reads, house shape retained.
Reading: mL 8
